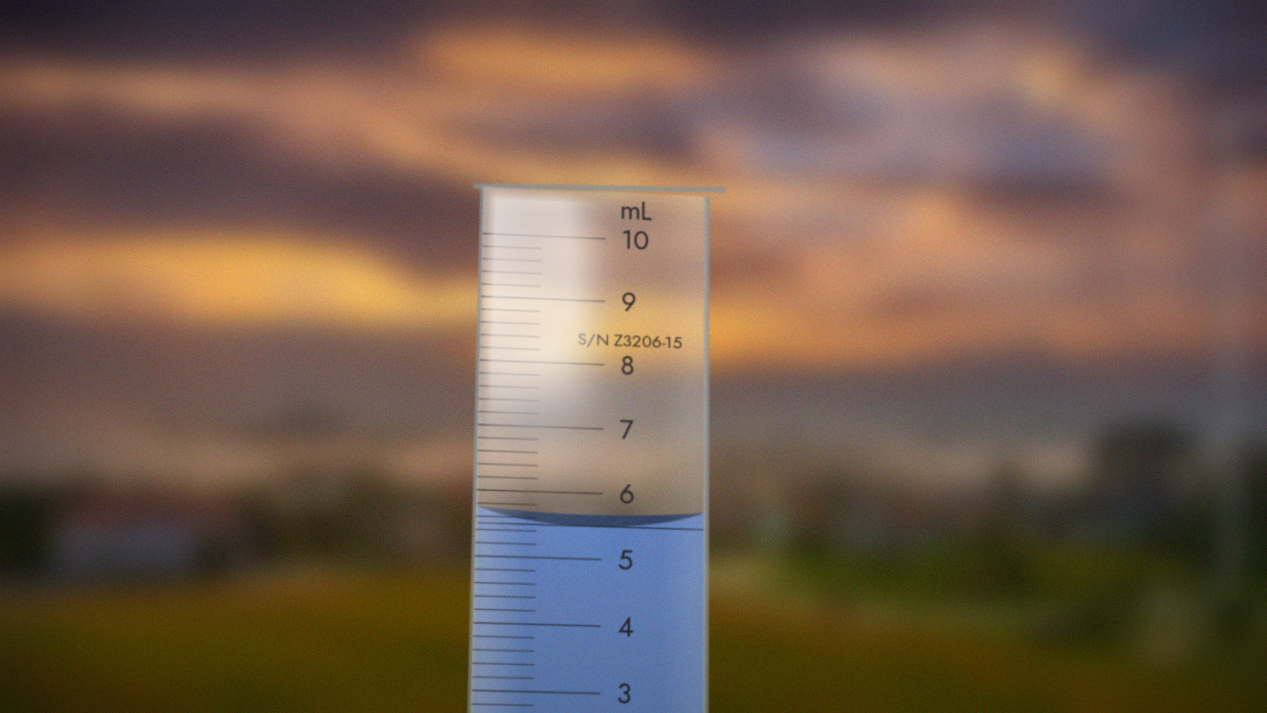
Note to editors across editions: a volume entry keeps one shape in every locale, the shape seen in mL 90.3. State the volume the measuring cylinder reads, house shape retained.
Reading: mL 5.5
